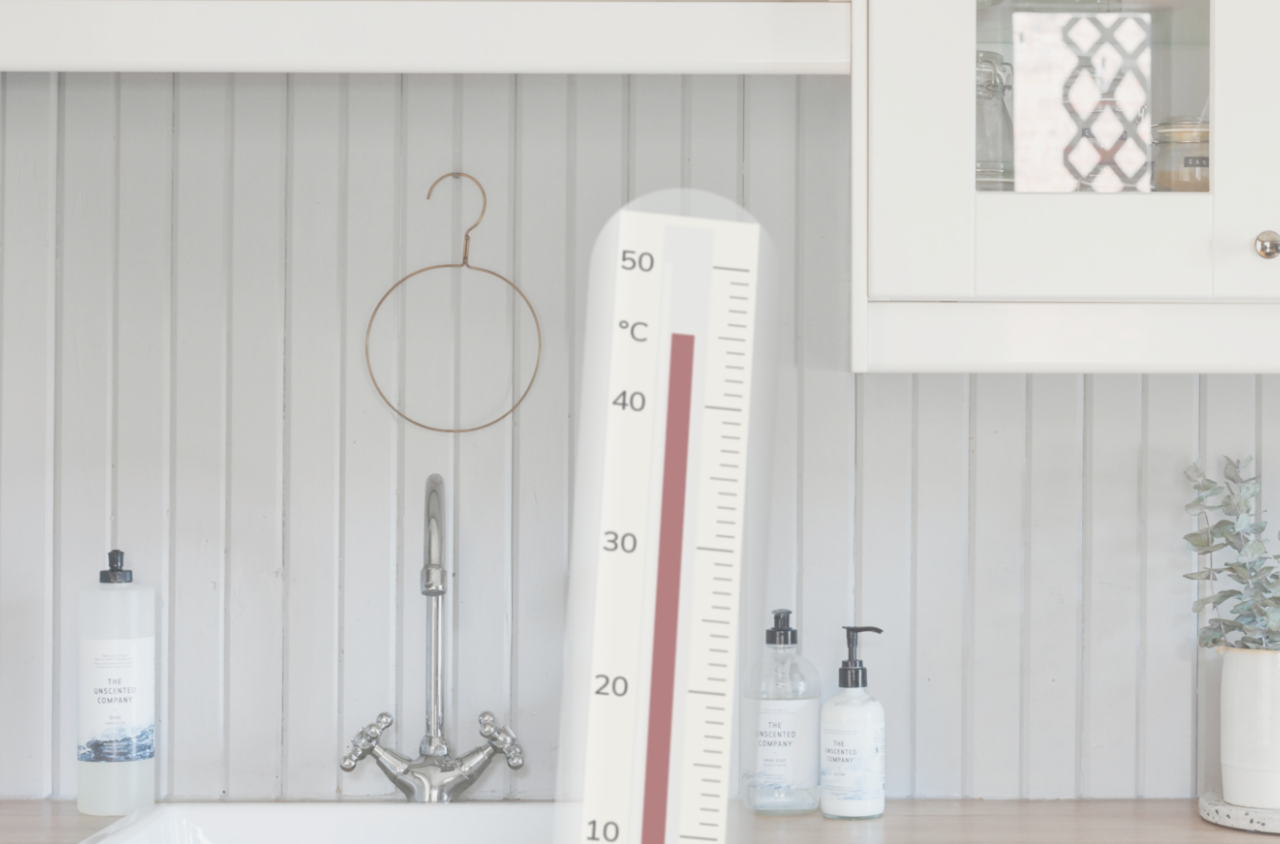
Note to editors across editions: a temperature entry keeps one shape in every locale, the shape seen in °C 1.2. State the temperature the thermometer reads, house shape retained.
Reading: °C 45
